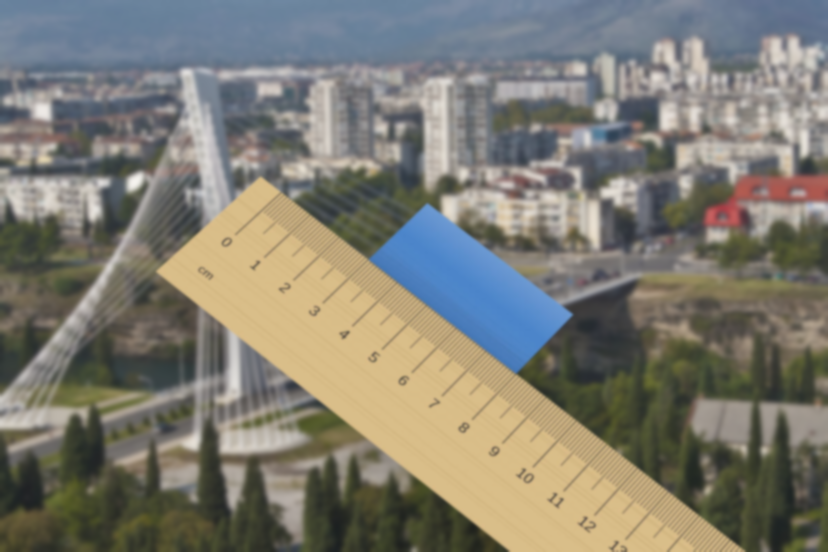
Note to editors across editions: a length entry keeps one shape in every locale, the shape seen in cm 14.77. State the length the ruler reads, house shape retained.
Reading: cm 5
